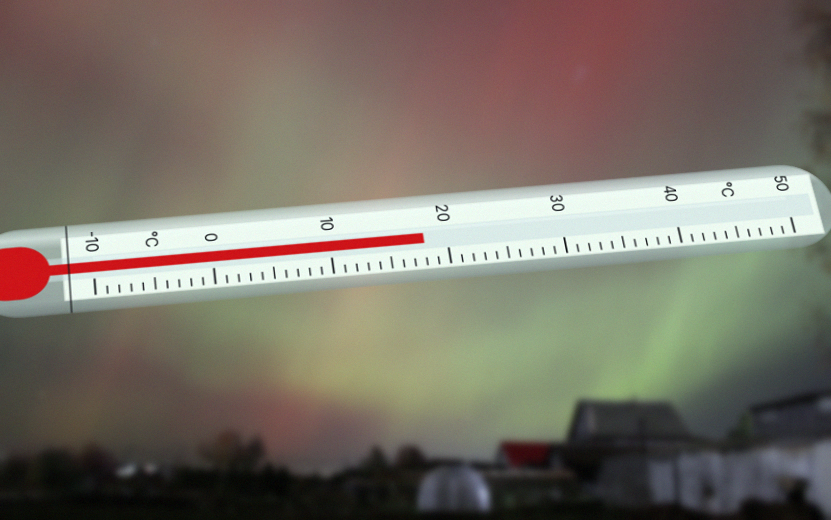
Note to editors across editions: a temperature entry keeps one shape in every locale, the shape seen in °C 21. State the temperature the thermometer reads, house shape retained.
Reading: °C 18
